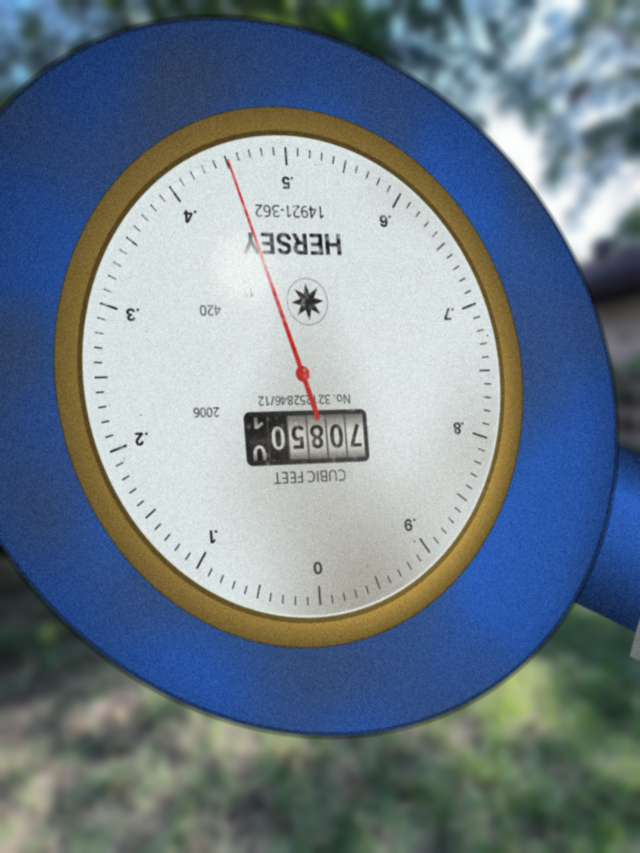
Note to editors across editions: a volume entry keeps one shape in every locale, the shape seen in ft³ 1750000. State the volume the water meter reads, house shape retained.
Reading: ft³ 708500.45
